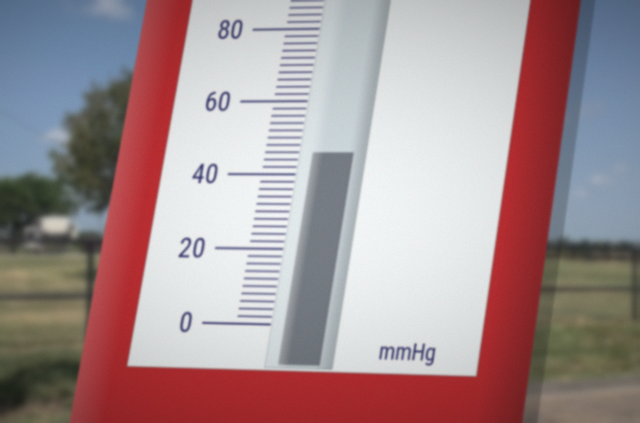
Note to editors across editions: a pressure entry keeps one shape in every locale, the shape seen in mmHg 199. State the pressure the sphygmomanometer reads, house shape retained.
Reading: mmHg 46
